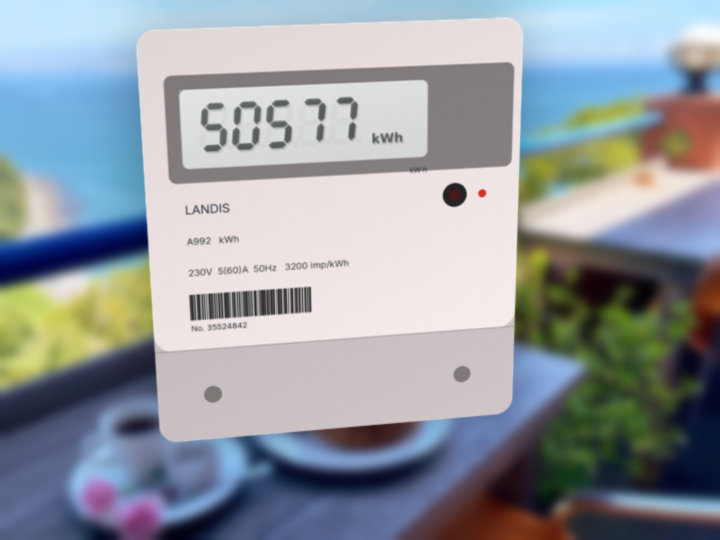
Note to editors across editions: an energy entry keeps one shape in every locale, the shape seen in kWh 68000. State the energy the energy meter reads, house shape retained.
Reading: kWh 50577
